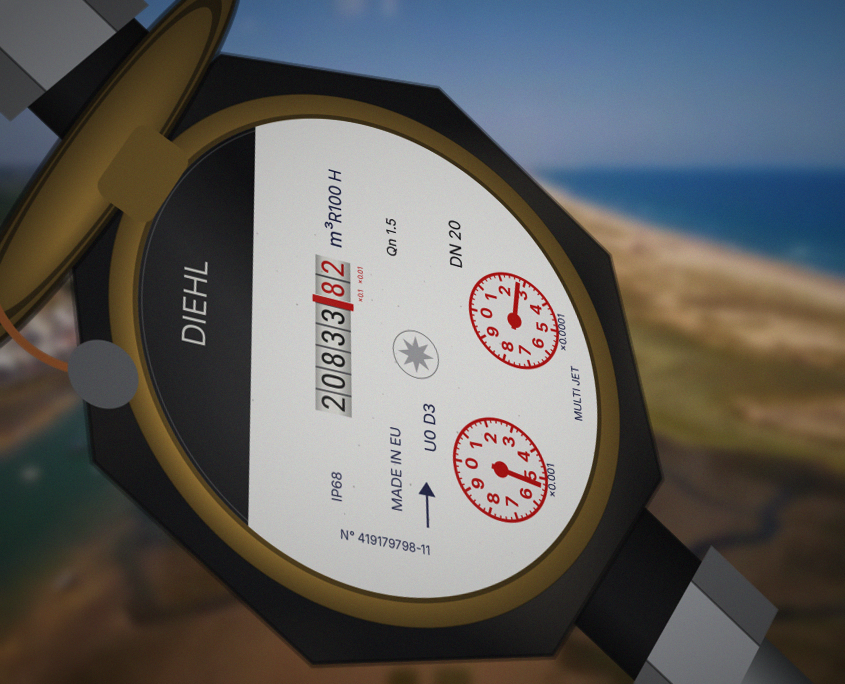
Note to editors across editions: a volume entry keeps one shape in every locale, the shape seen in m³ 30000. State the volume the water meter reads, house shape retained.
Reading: m³ 20833.8252
